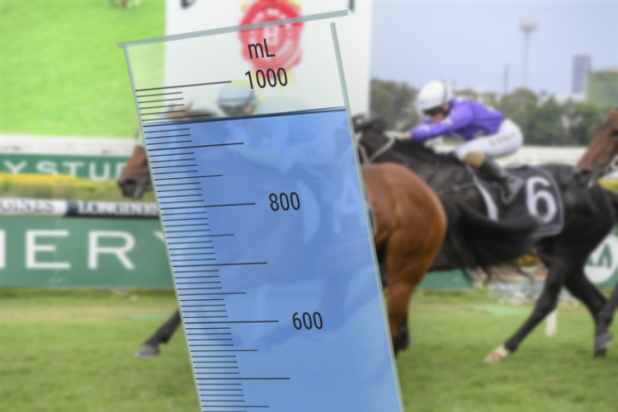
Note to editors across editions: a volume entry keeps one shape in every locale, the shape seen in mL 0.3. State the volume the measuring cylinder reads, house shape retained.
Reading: mL 940
